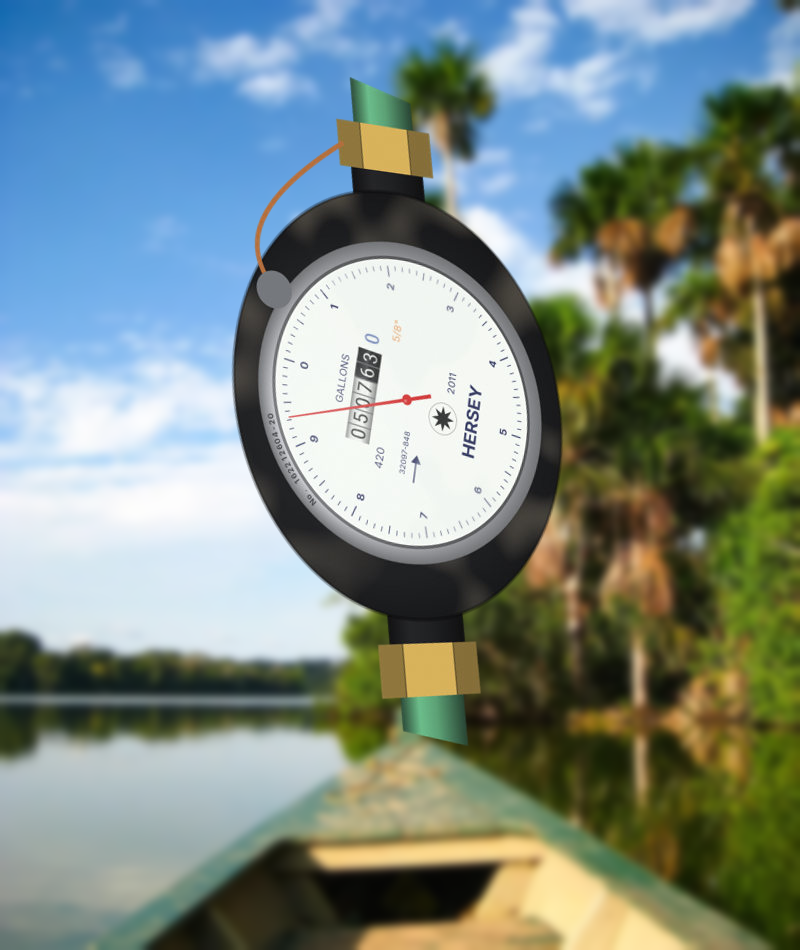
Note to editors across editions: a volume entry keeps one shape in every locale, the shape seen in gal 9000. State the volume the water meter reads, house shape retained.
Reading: gal 507629.3
